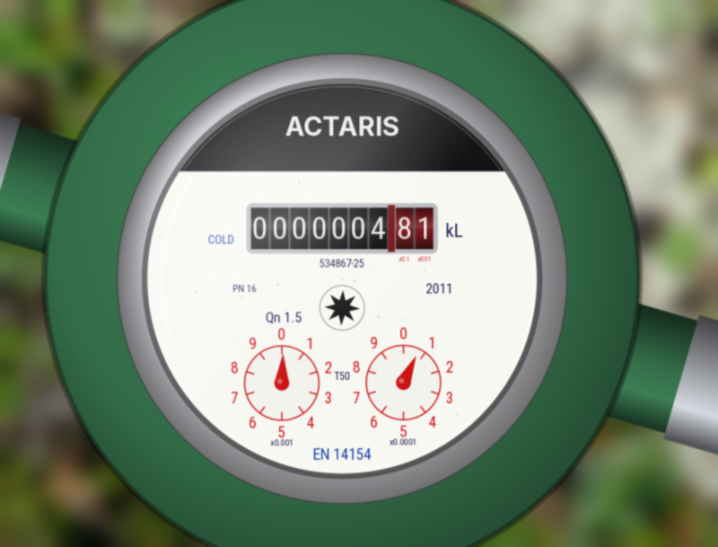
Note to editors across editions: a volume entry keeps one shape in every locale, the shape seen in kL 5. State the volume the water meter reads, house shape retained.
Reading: kL 4.8100
